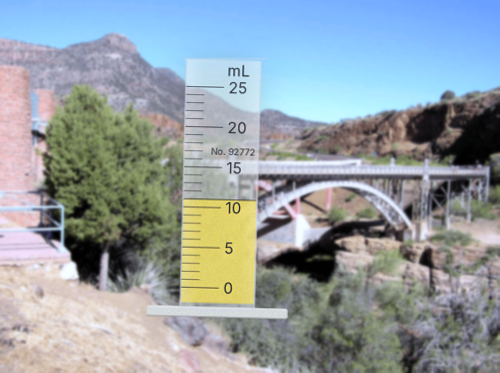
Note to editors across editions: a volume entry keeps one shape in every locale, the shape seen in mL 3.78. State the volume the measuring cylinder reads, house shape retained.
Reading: mL 11
